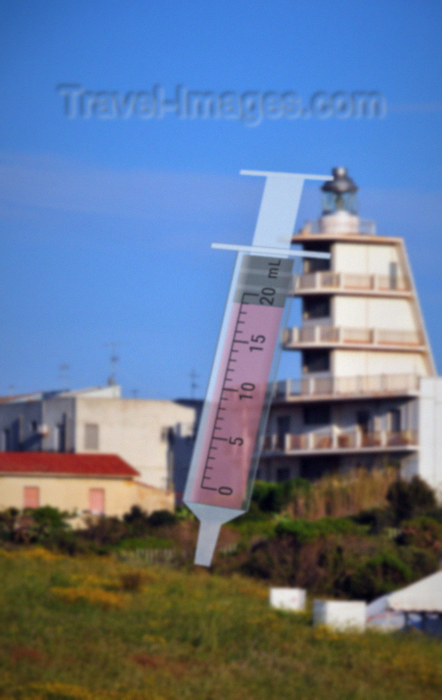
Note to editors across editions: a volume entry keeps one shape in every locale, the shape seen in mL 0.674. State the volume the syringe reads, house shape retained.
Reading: mL 19
